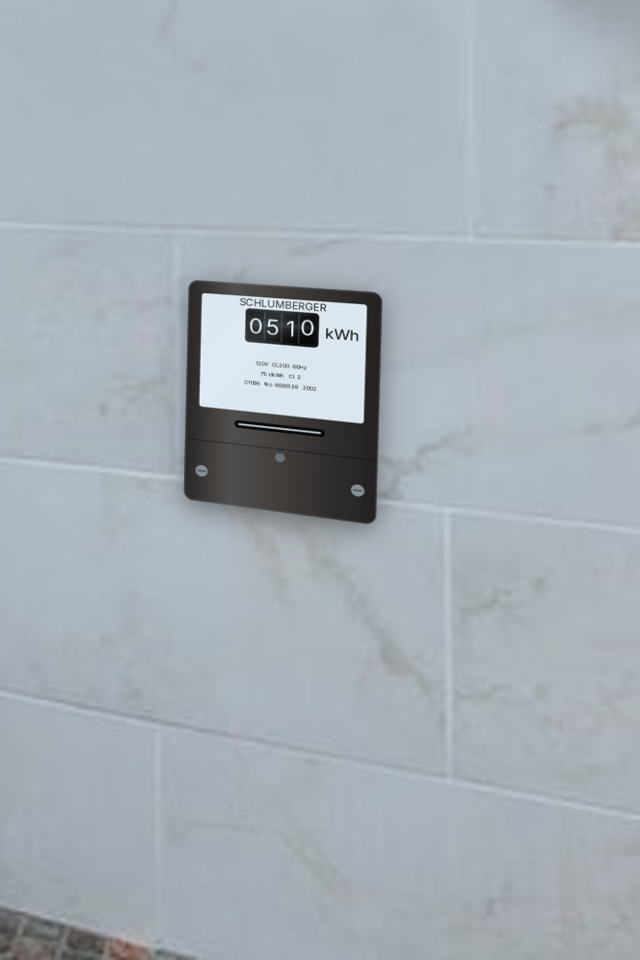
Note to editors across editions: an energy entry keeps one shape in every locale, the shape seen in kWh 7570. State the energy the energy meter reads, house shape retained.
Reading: kWh 510
